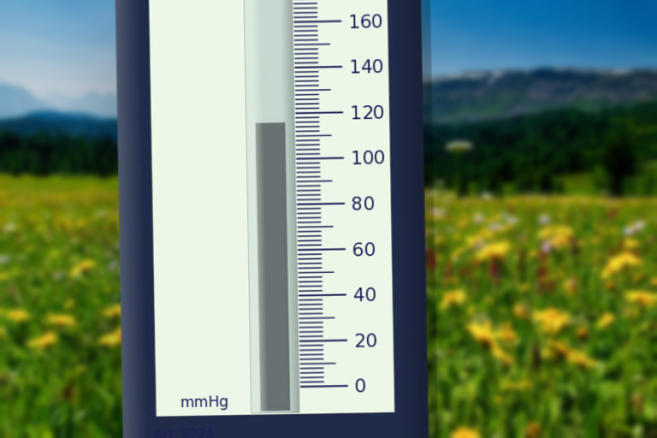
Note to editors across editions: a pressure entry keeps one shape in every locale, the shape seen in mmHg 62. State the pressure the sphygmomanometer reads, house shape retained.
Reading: mmHg 116
